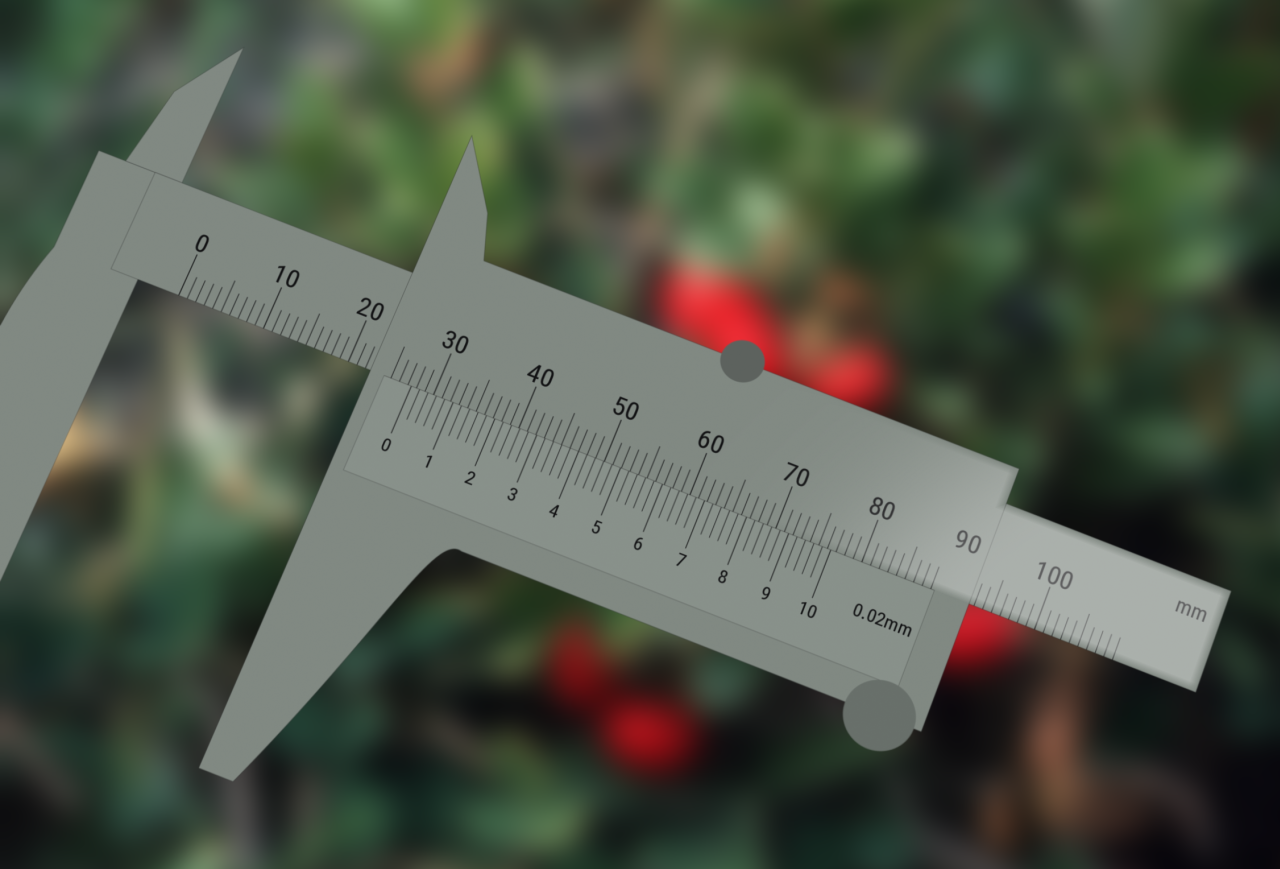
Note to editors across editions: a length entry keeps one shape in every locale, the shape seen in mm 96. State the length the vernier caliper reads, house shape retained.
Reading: mm 27.4
